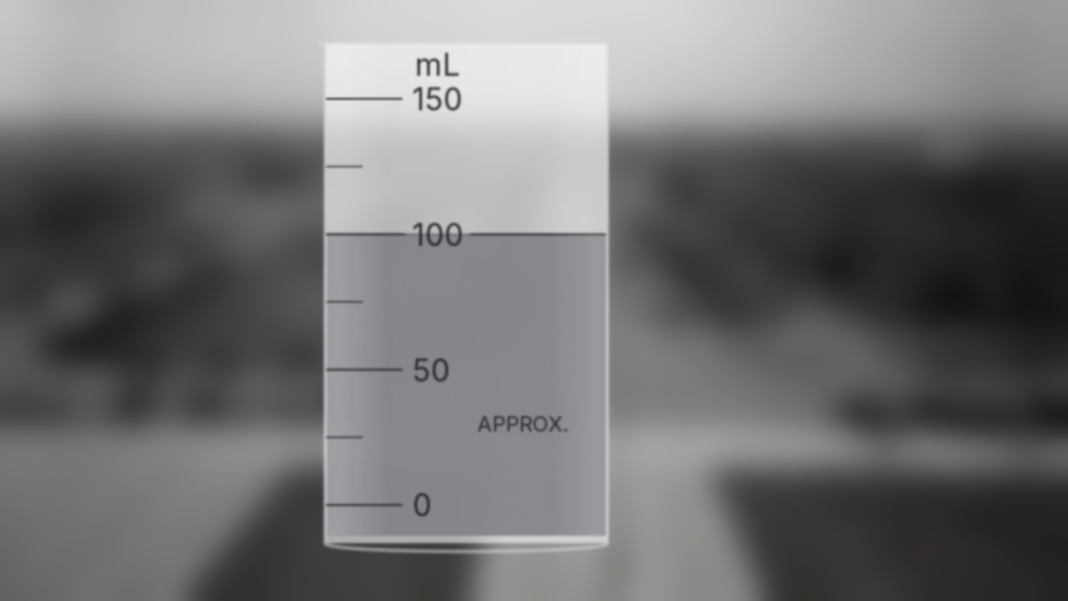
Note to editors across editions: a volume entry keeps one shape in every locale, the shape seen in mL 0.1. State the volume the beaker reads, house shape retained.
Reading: mL 100
